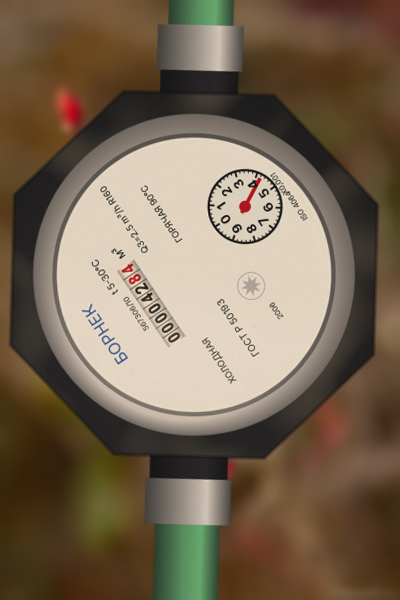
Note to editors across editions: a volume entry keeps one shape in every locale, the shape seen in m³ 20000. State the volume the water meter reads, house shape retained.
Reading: m³ 42.844
